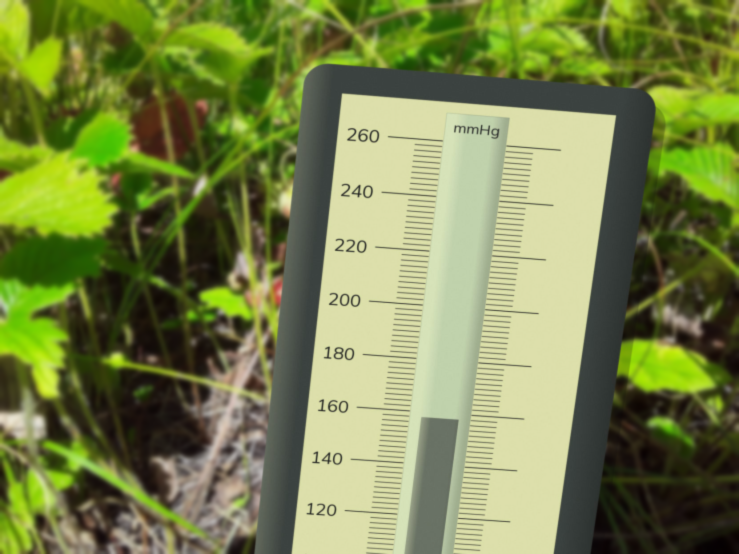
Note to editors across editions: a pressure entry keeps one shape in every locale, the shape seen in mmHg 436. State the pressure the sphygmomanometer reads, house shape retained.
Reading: mmHg 158
